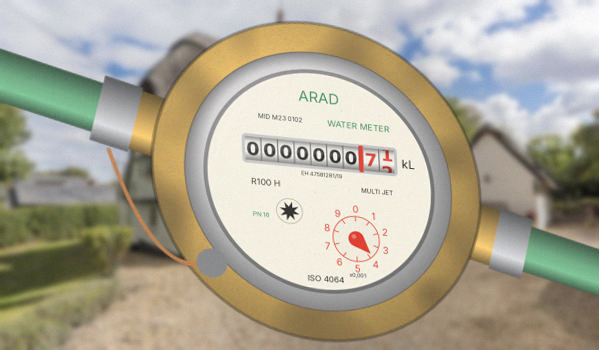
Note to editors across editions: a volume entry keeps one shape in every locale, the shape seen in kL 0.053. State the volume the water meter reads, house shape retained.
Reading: kL 0.713
